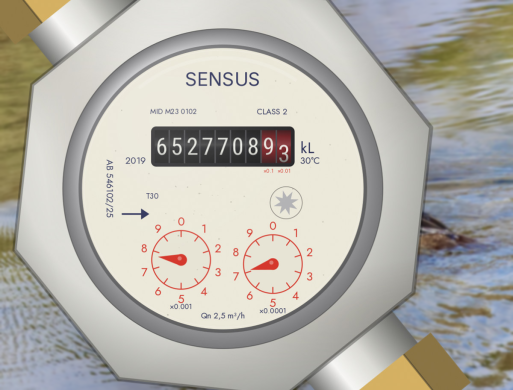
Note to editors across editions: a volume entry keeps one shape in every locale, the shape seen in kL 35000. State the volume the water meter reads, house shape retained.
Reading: kL 6527708.9277
